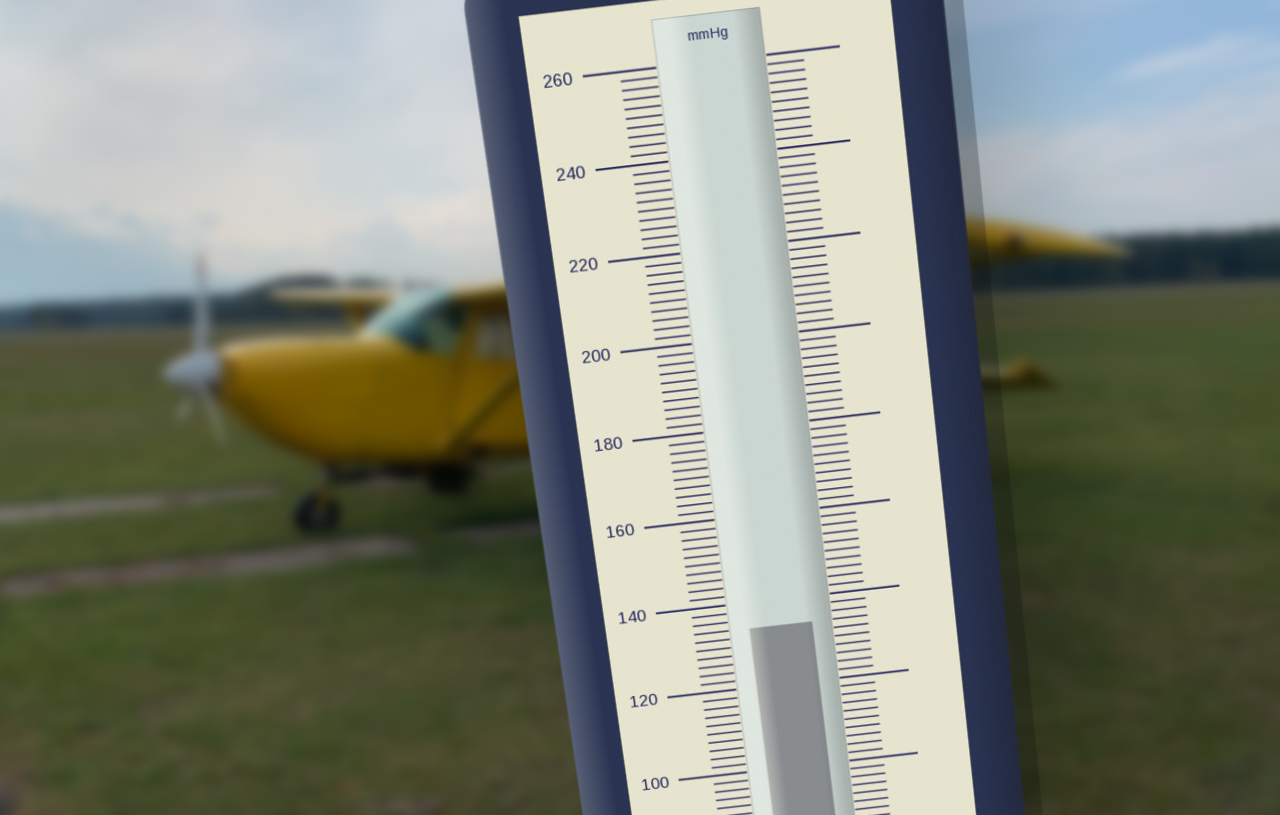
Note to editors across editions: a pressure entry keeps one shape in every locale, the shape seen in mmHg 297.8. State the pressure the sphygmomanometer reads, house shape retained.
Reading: mmHg 134
